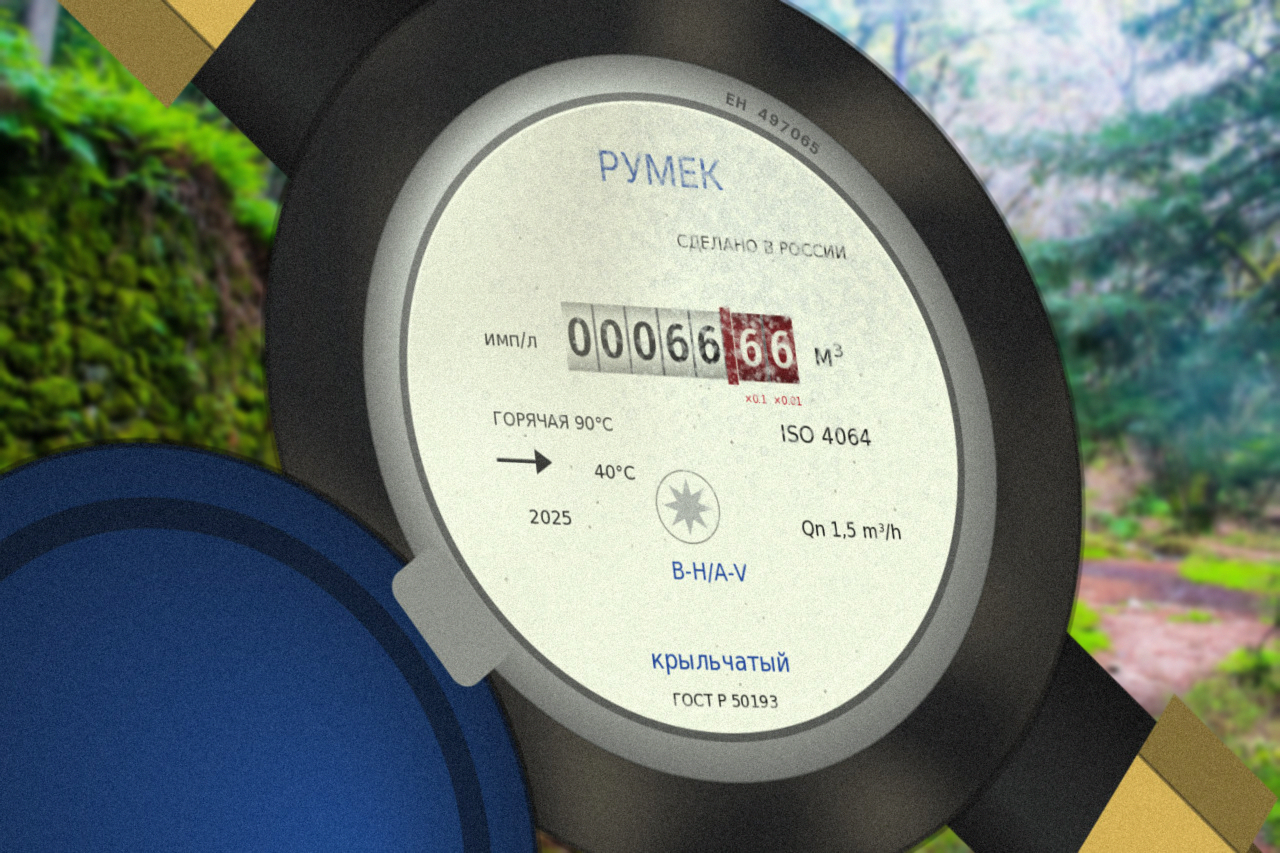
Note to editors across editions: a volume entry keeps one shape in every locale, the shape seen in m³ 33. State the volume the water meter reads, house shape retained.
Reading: m³ 66.66
